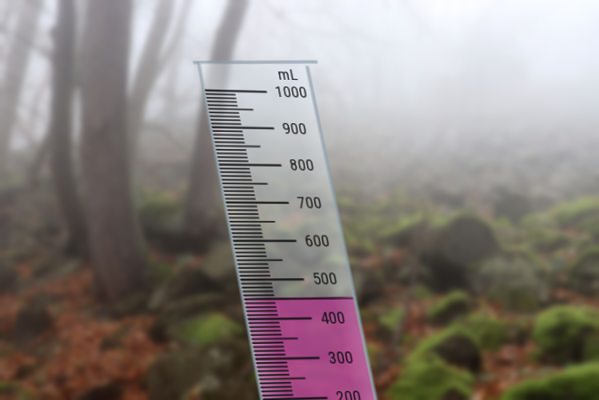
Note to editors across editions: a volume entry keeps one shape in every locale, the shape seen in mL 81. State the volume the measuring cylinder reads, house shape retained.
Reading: mL 450
